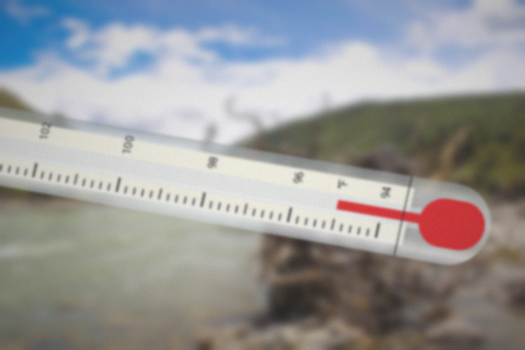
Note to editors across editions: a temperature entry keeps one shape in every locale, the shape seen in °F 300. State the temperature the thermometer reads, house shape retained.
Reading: °F 95
